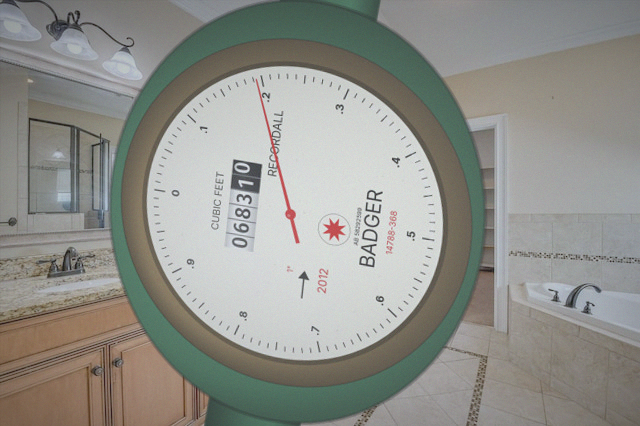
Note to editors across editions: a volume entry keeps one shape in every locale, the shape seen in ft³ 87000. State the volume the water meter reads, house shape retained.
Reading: ft³ 68310.19
